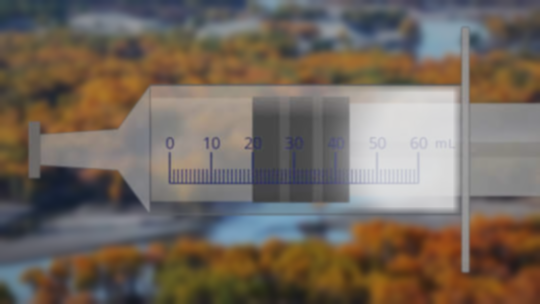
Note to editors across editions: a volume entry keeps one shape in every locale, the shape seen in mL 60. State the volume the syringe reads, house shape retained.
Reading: mL 20
